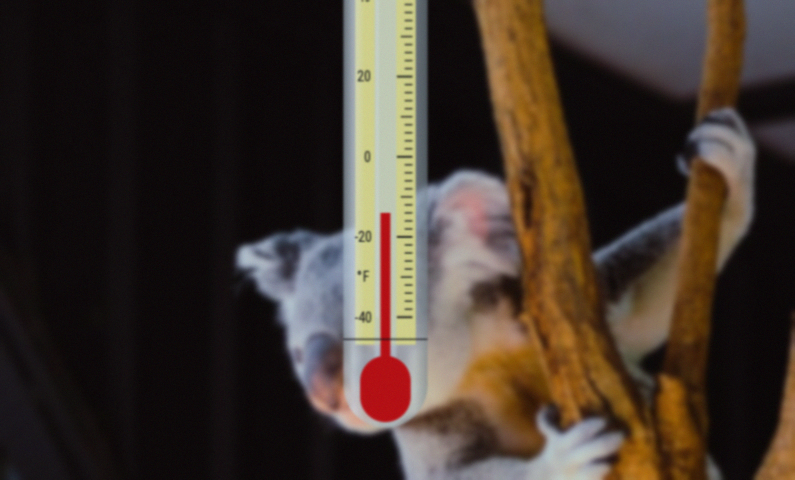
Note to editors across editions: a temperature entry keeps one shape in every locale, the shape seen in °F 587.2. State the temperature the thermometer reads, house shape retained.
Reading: °F -14
